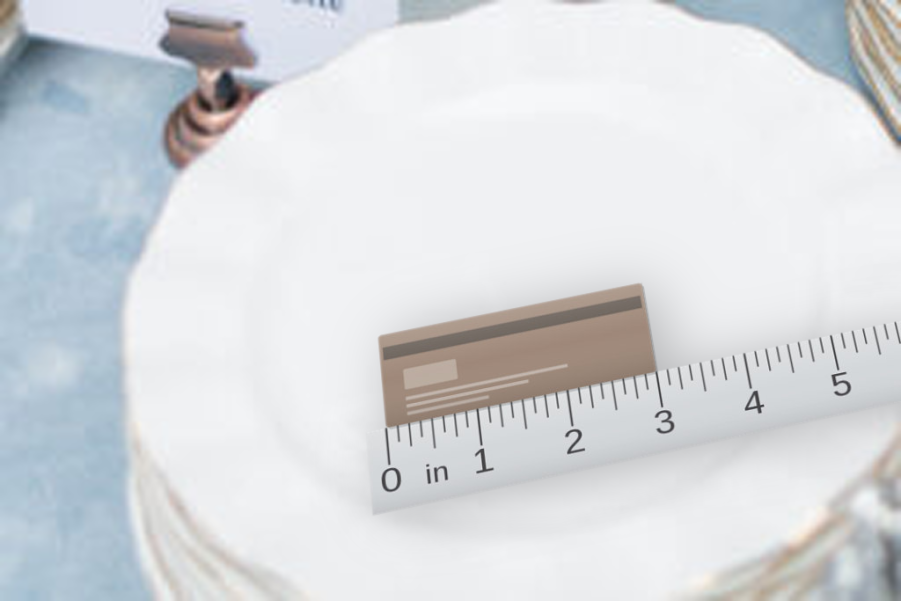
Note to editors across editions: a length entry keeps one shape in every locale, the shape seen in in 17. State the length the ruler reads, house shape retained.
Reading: in 3
